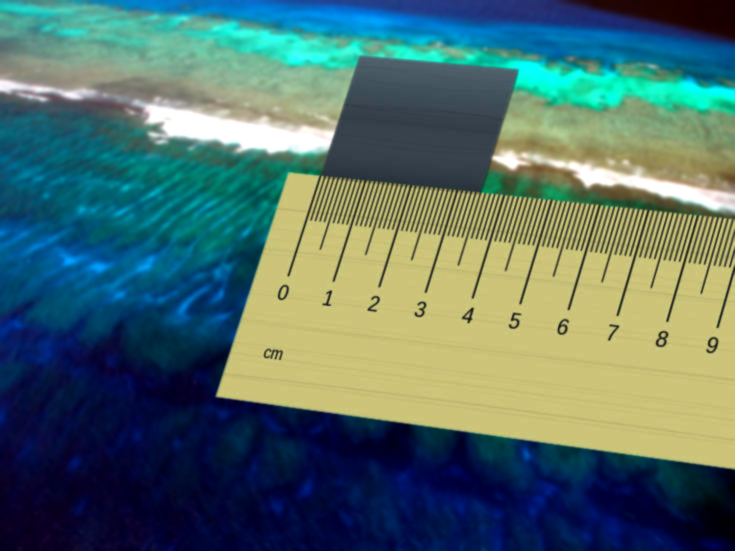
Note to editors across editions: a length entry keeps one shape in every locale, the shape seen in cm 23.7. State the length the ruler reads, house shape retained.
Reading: cm 3.5
